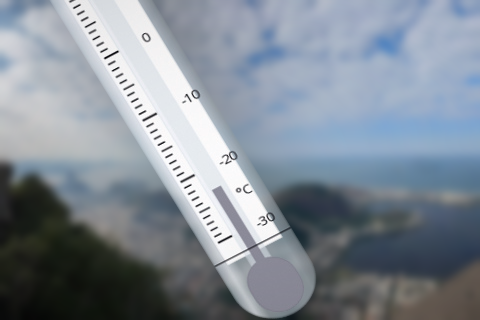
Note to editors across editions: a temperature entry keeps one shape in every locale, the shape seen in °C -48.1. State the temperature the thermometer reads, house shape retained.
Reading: °C -23
